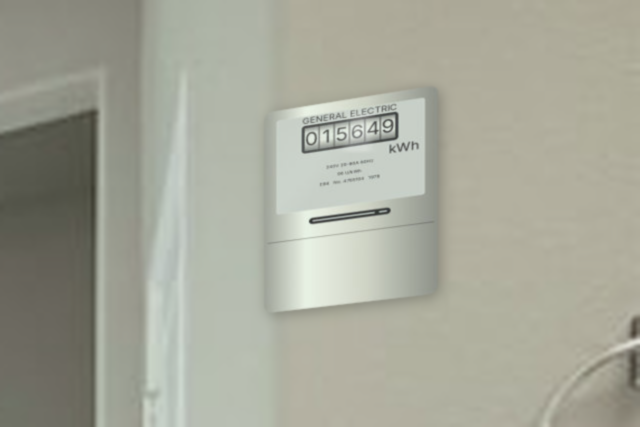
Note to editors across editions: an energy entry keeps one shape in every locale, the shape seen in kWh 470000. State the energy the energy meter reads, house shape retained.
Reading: kWh 15649
